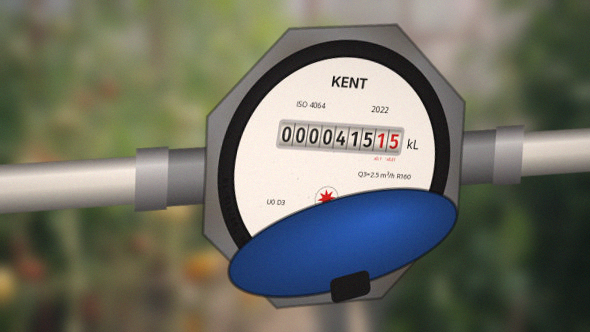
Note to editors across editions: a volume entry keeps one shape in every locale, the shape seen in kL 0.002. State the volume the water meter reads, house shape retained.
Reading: kL 415.15
